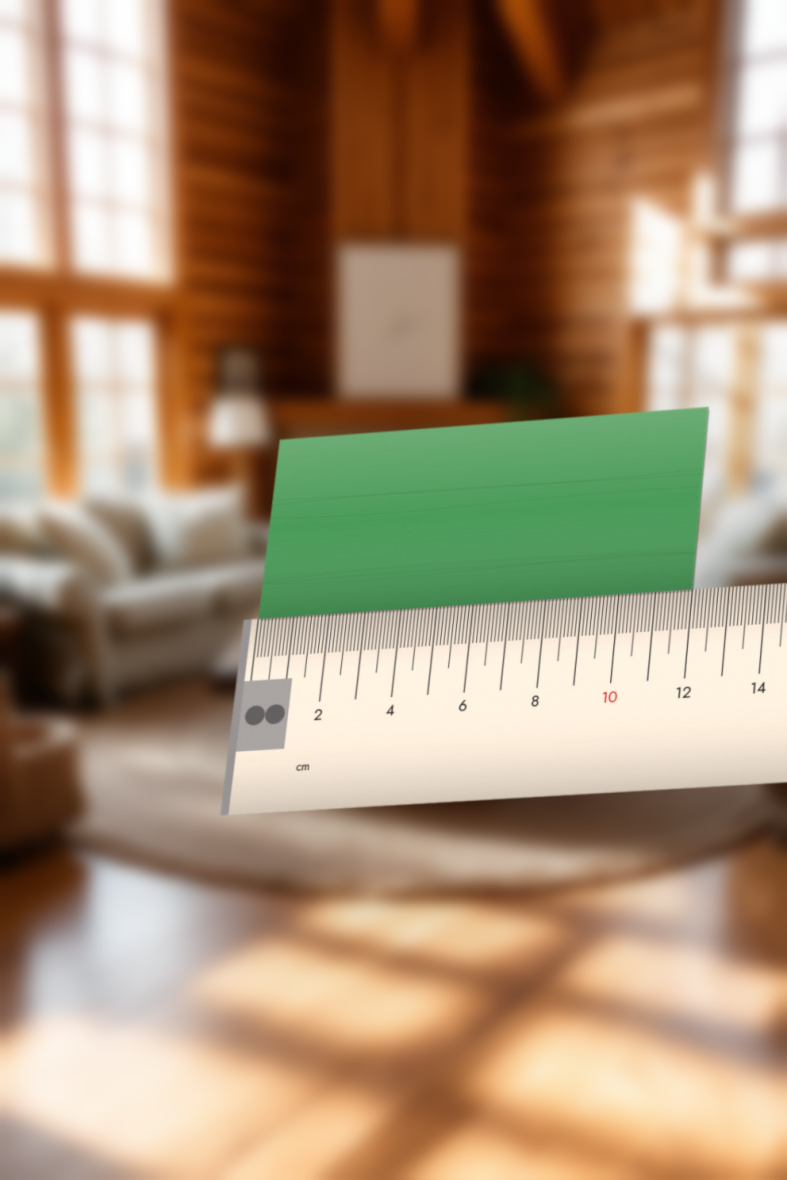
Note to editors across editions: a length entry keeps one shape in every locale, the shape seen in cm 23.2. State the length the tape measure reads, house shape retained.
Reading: cm 12
